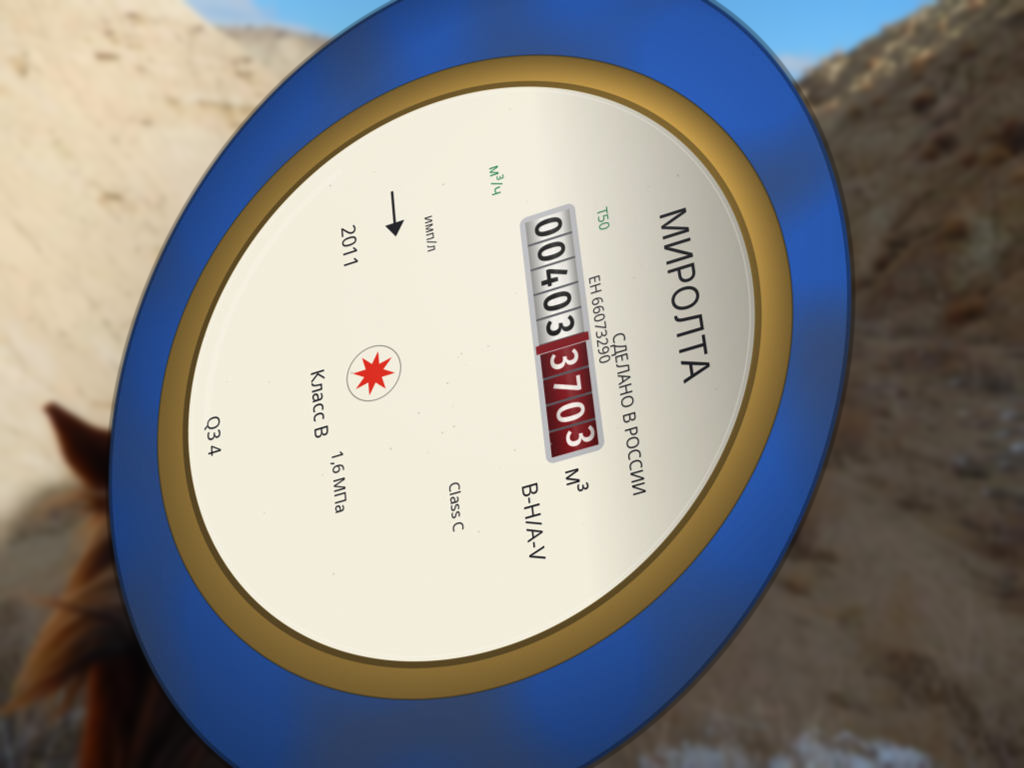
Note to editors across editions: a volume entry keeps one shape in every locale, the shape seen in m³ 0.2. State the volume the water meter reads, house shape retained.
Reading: m³ 403.3703
